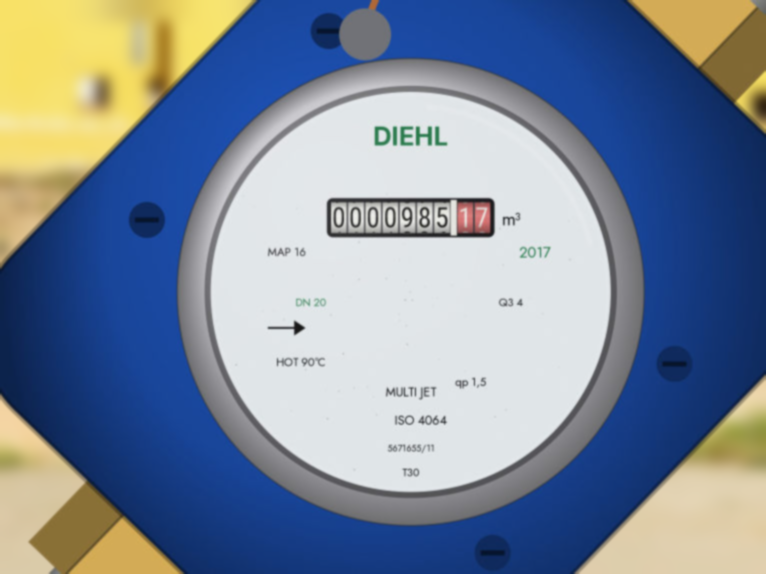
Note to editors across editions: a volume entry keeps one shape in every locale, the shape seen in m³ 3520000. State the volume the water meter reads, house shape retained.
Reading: m³ 985.17
